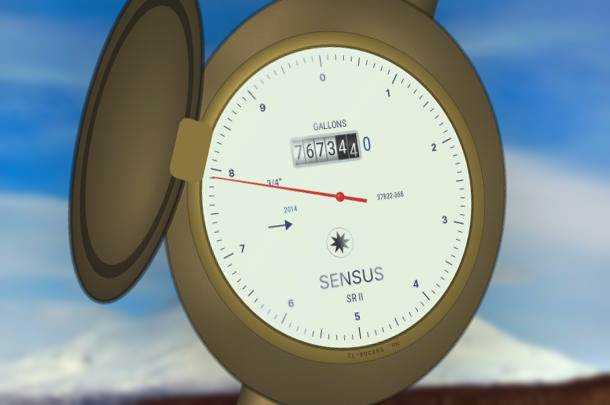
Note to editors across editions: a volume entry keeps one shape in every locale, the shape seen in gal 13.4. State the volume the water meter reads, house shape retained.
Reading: gal 7673437.9
